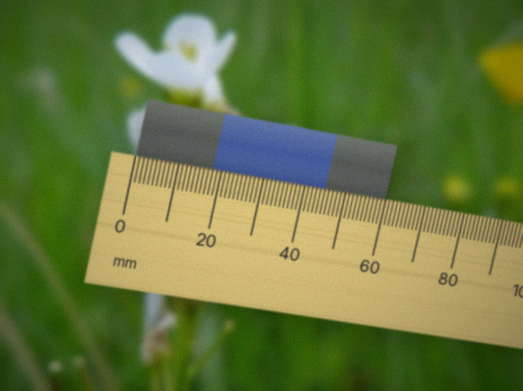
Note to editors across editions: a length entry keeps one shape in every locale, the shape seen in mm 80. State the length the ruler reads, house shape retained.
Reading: mm 60
